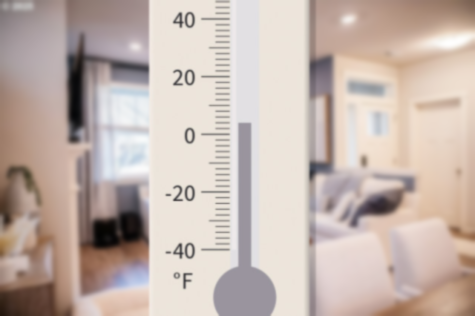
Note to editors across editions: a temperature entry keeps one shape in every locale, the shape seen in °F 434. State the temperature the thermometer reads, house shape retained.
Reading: °F 4
